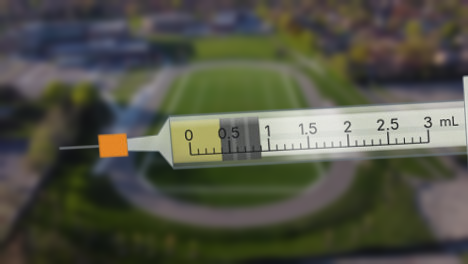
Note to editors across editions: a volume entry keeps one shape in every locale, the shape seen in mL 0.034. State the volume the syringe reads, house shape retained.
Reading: mL 0.4
